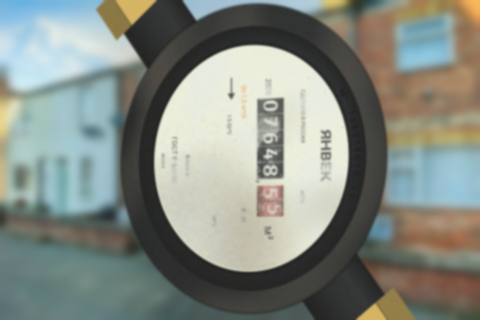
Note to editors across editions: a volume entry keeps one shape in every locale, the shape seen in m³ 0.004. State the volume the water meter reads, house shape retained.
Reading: m³ 7648.55
